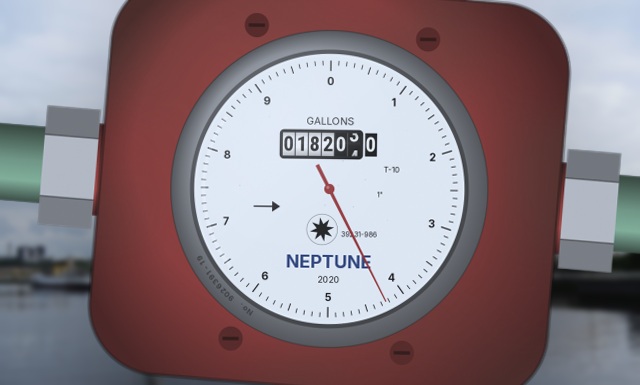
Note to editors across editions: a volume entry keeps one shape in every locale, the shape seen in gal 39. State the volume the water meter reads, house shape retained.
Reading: gal 182034.2
